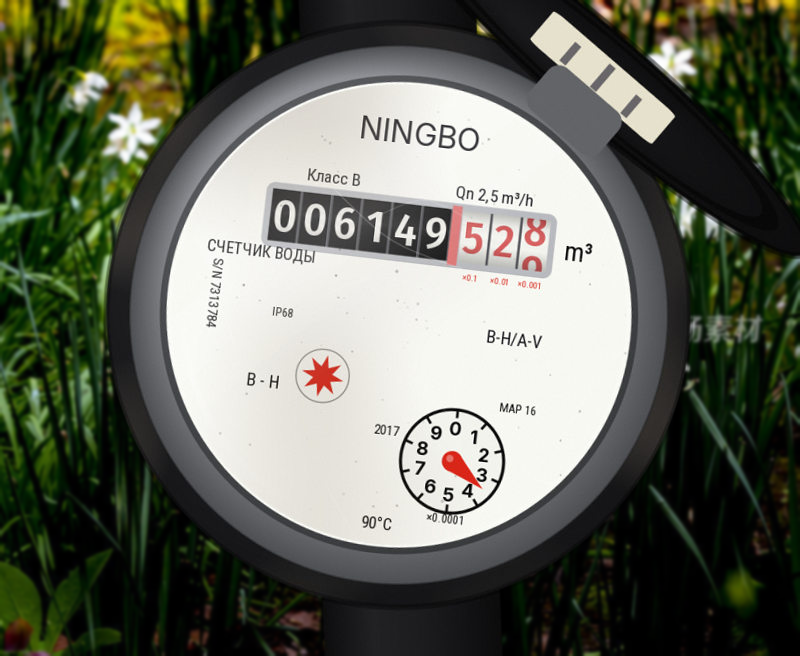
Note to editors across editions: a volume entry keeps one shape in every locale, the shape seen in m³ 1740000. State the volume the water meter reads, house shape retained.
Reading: m³ 6149.5283
